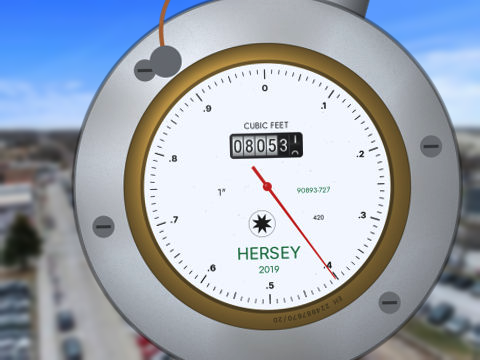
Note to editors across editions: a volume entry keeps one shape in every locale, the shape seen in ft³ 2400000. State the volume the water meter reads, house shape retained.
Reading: ft³ 80531.40
